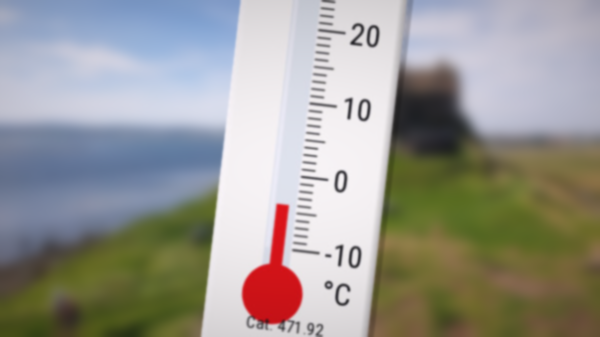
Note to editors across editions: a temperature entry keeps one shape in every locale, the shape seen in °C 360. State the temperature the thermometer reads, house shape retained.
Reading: °C -4
